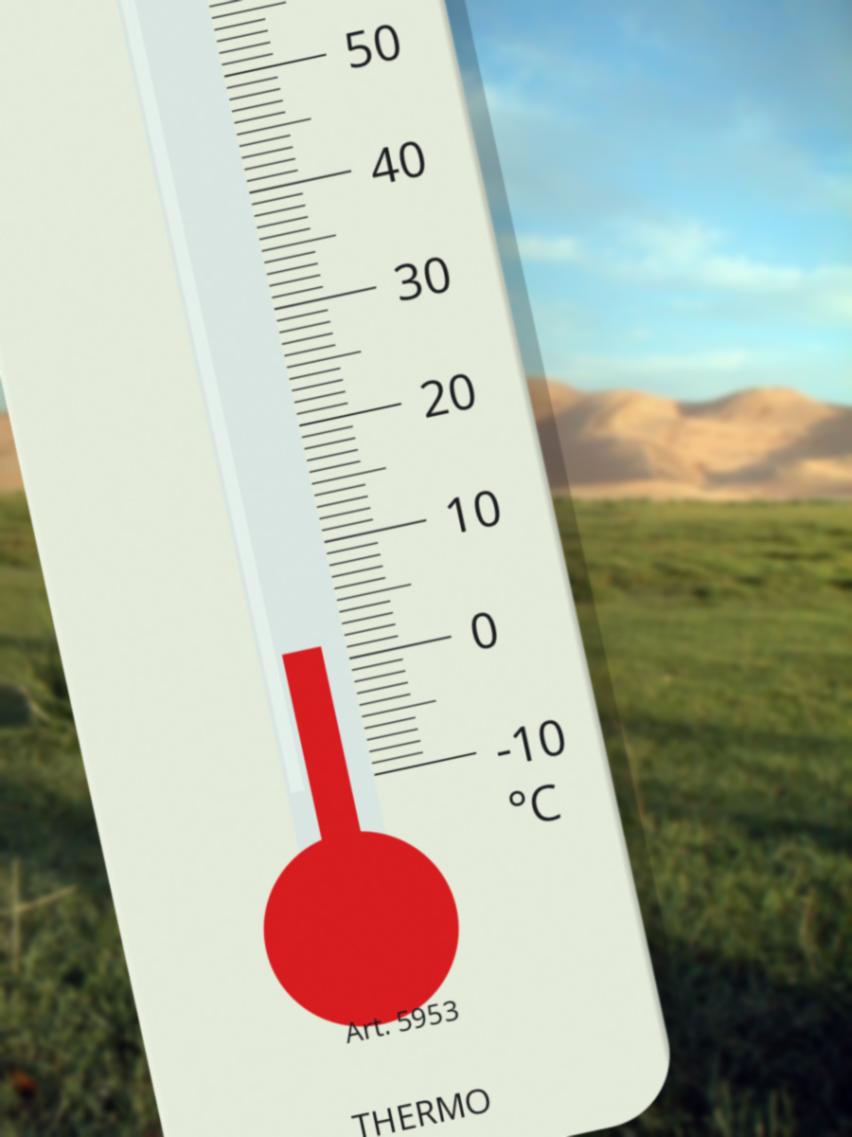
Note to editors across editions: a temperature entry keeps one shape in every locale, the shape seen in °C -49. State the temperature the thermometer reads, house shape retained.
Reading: °C 1.5
